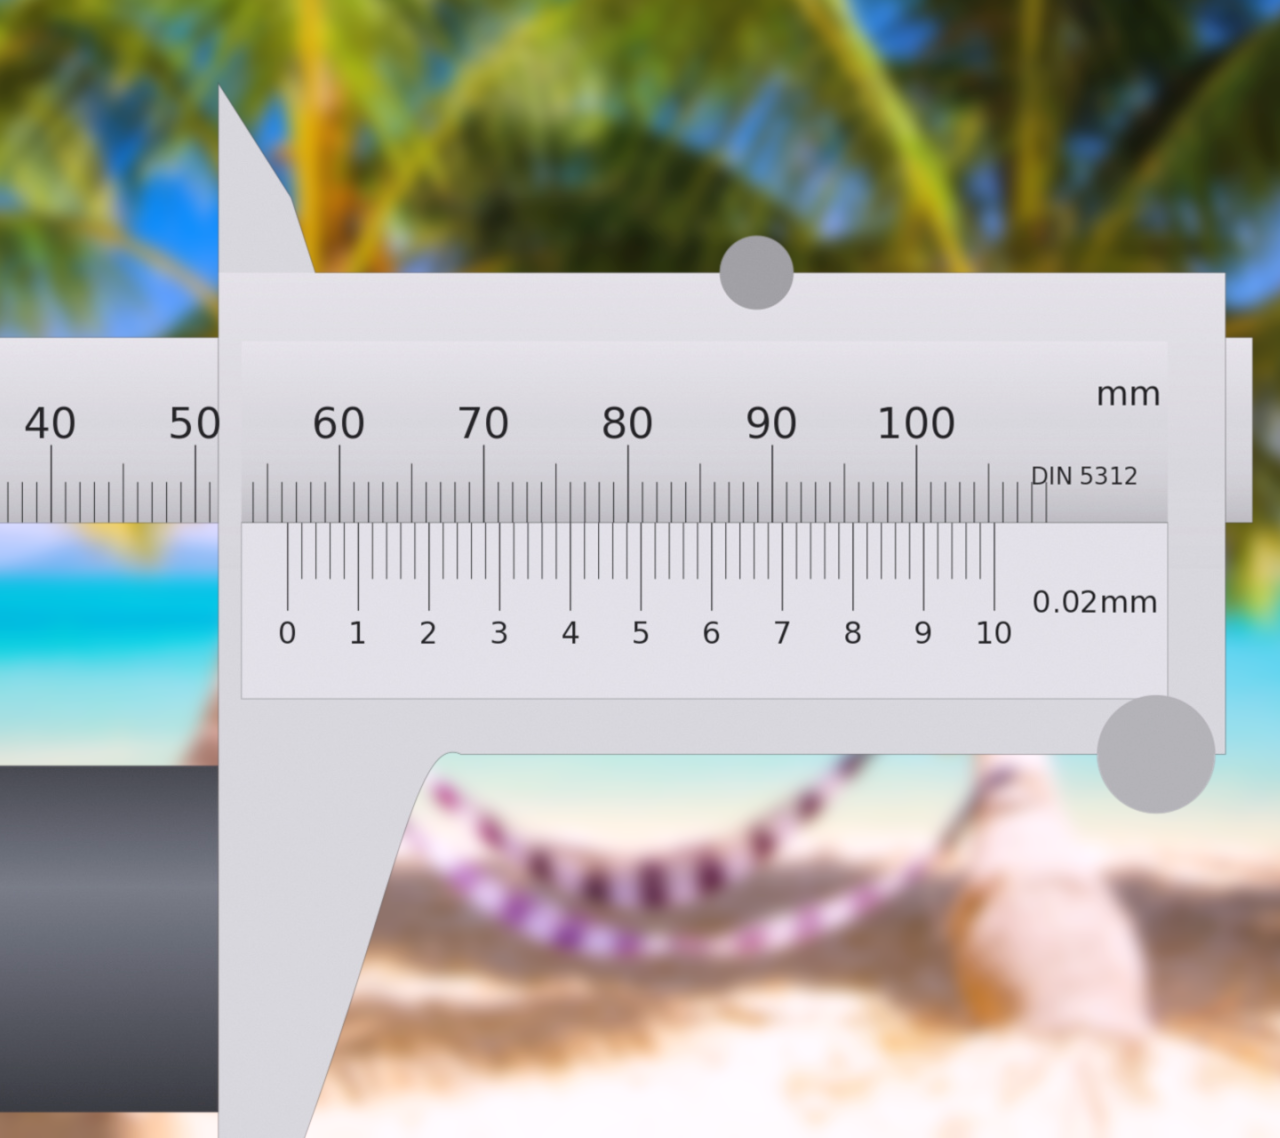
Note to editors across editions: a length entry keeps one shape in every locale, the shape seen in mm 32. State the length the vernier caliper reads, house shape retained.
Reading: mm 56.4
